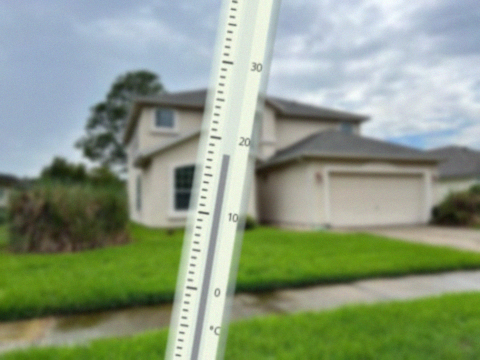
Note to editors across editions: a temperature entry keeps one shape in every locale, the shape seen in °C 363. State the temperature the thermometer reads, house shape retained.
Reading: °C 18
